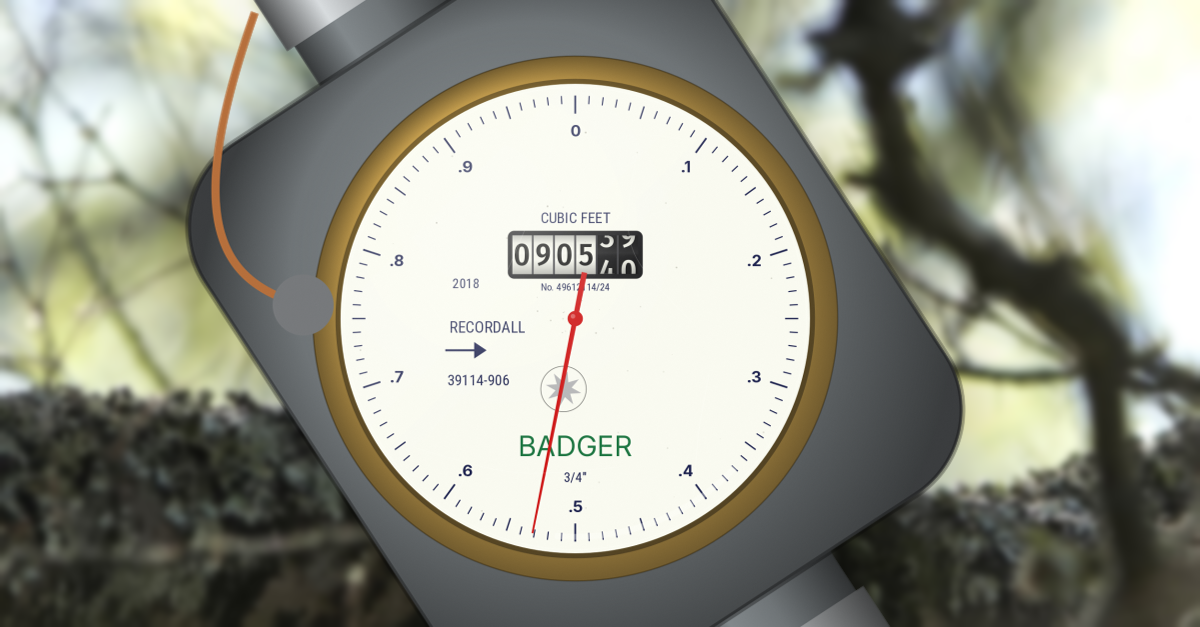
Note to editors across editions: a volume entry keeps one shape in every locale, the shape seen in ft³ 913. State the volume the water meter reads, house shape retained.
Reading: ft³ 90539.53
